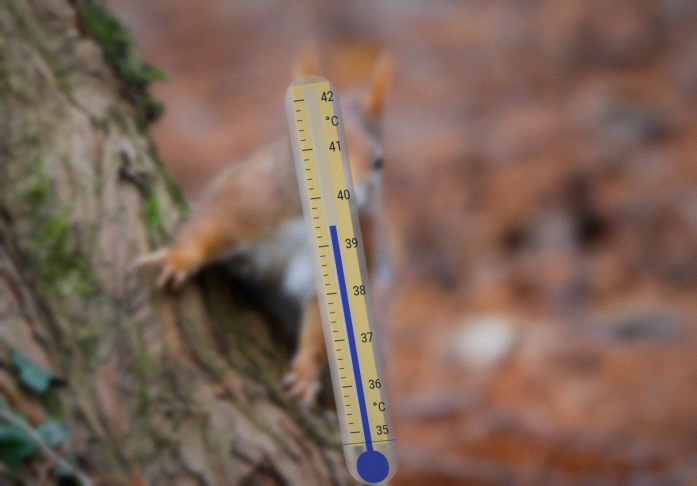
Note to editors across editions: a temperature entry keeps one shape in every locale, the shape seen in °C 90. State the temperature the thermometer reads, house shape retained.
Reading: °C 39.4
